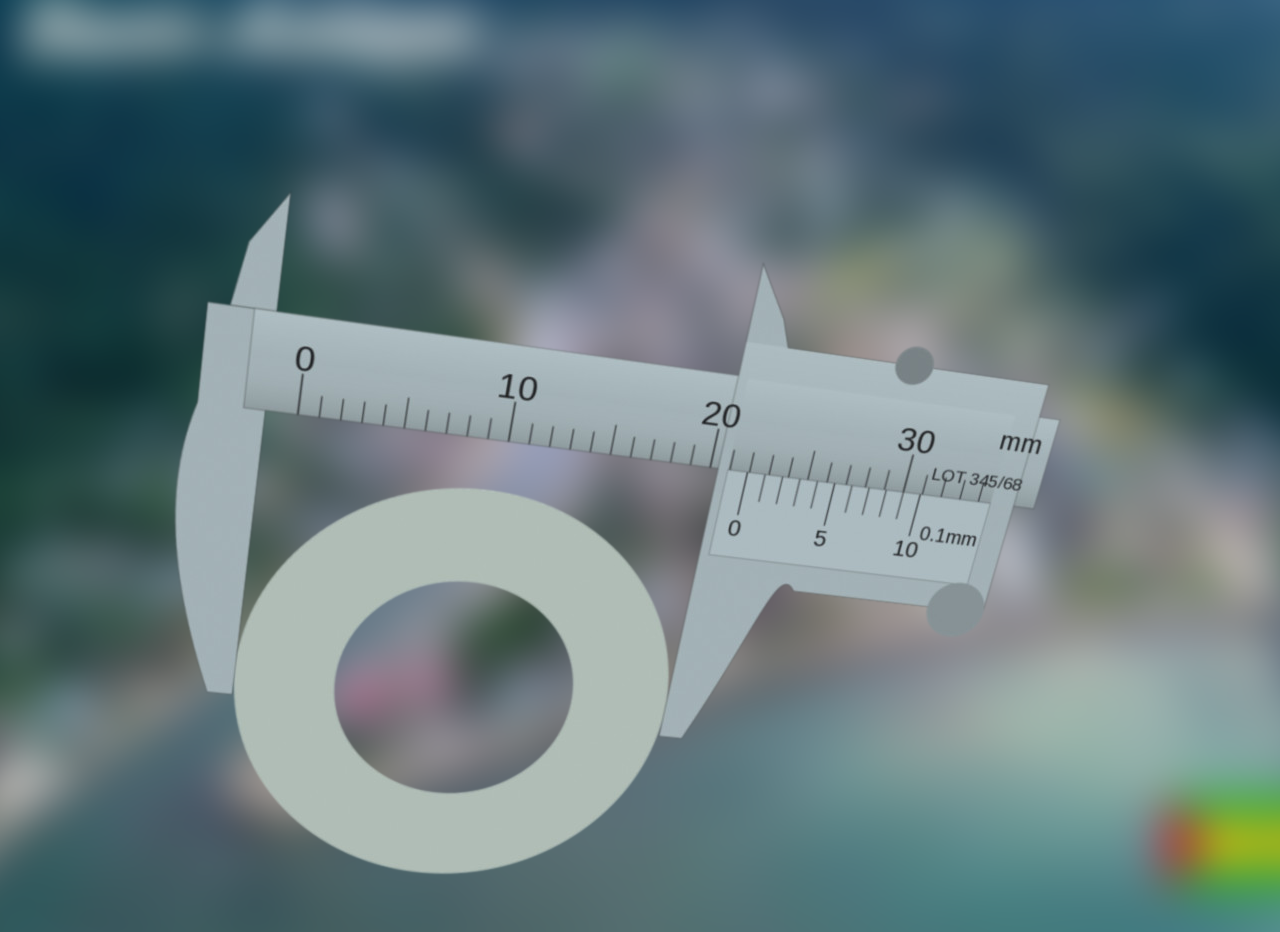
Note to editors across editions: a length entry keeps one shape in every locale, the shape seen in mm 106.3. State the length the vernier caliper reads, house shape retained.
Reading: mm 21.9
